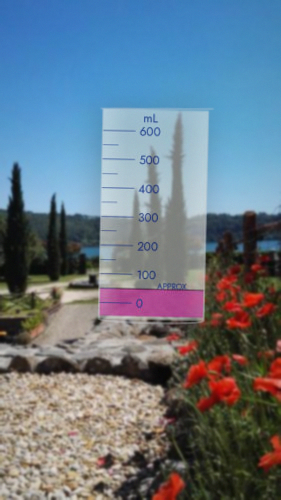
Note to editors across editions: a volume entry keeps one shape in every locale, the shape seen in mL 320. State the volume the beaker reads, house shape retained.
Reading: mL 50
